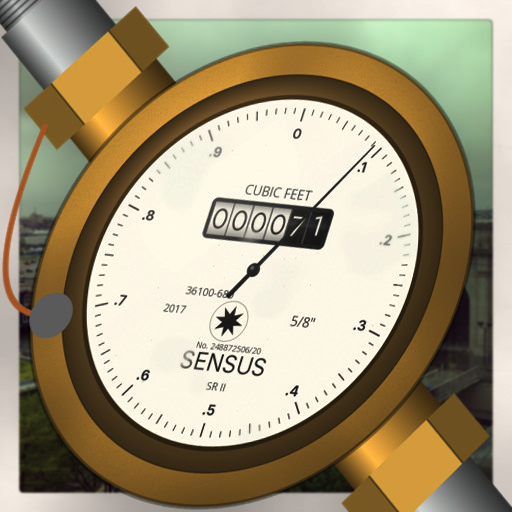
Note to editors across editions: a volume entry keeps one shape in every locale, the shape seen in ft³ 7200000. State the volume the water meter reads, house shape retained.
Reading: ft³ 71.09
